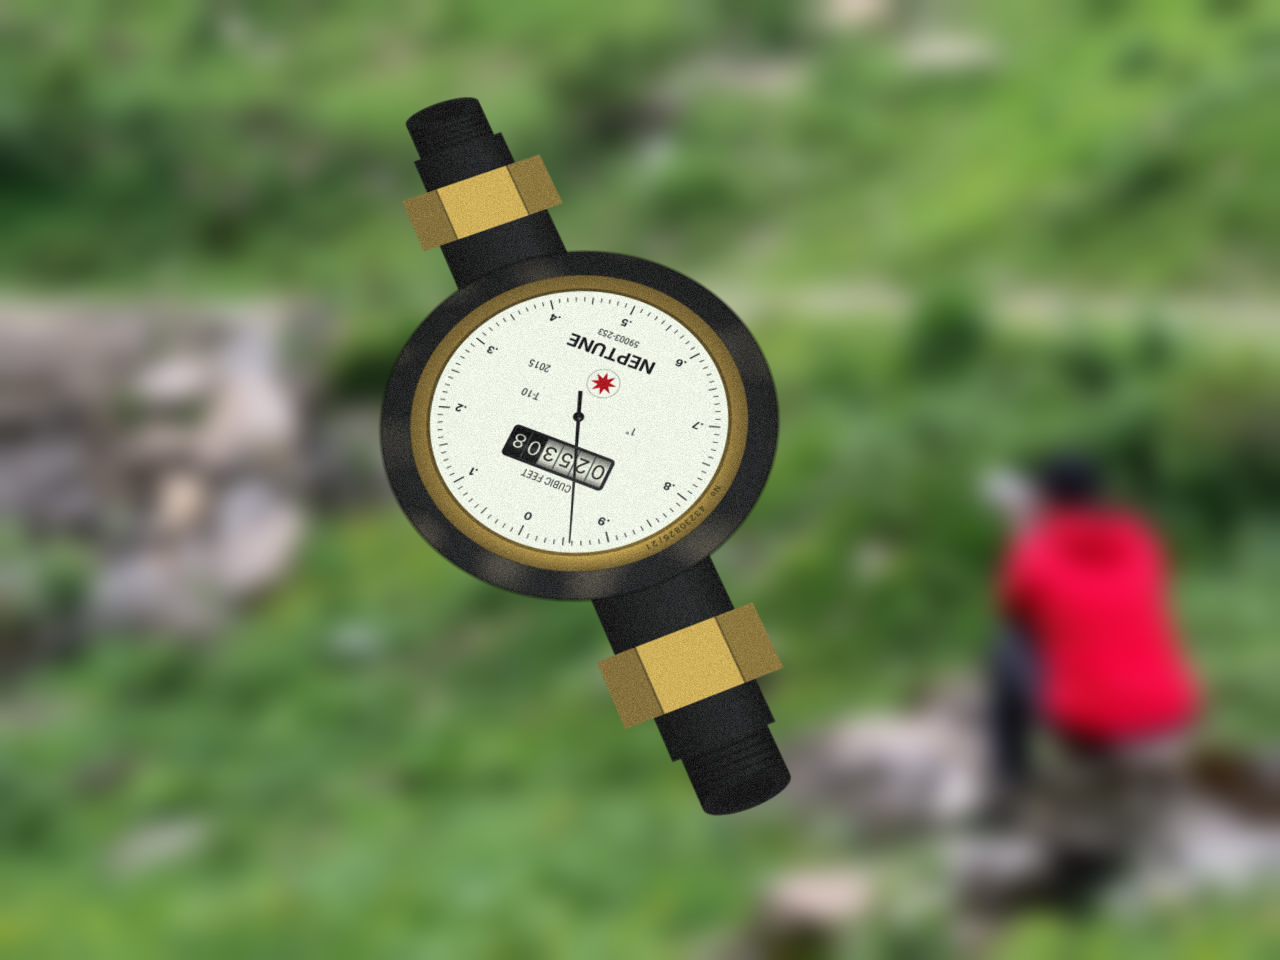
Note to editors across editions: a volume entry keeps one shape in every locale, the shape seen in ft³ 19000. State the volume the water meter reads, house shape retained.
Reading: ft³ 25307.94
